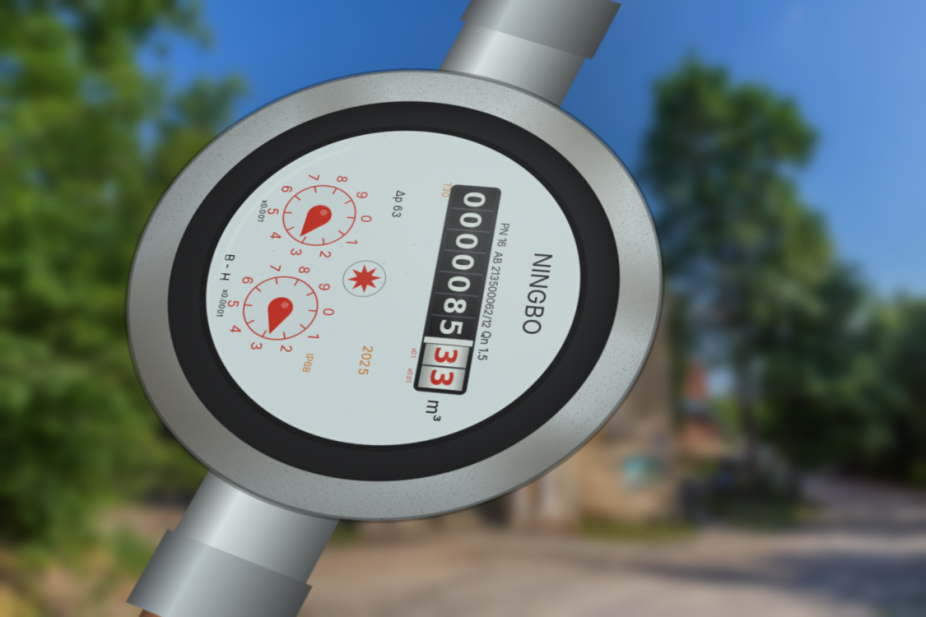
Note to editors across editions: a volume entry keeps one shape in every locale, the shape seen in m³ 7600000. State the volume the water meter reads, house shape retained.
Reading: m³ 85.3332
